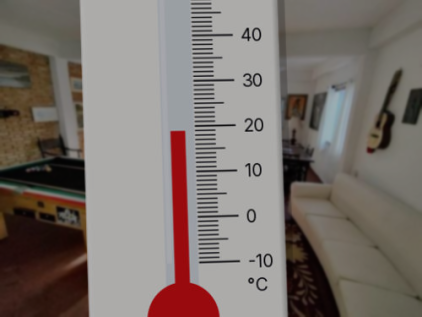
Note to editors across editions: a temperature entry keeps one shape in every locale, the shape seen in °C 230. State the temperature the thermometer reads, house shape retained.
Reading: °C 19
